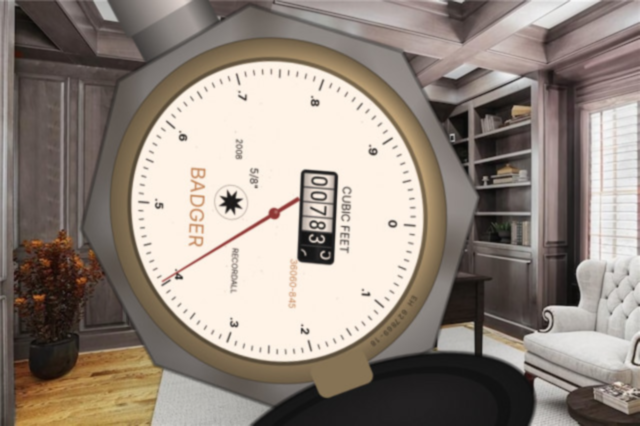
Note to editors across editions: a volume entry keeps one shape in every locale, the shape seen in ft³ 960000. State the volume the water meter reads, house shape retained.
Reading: ft³ 7835.40
